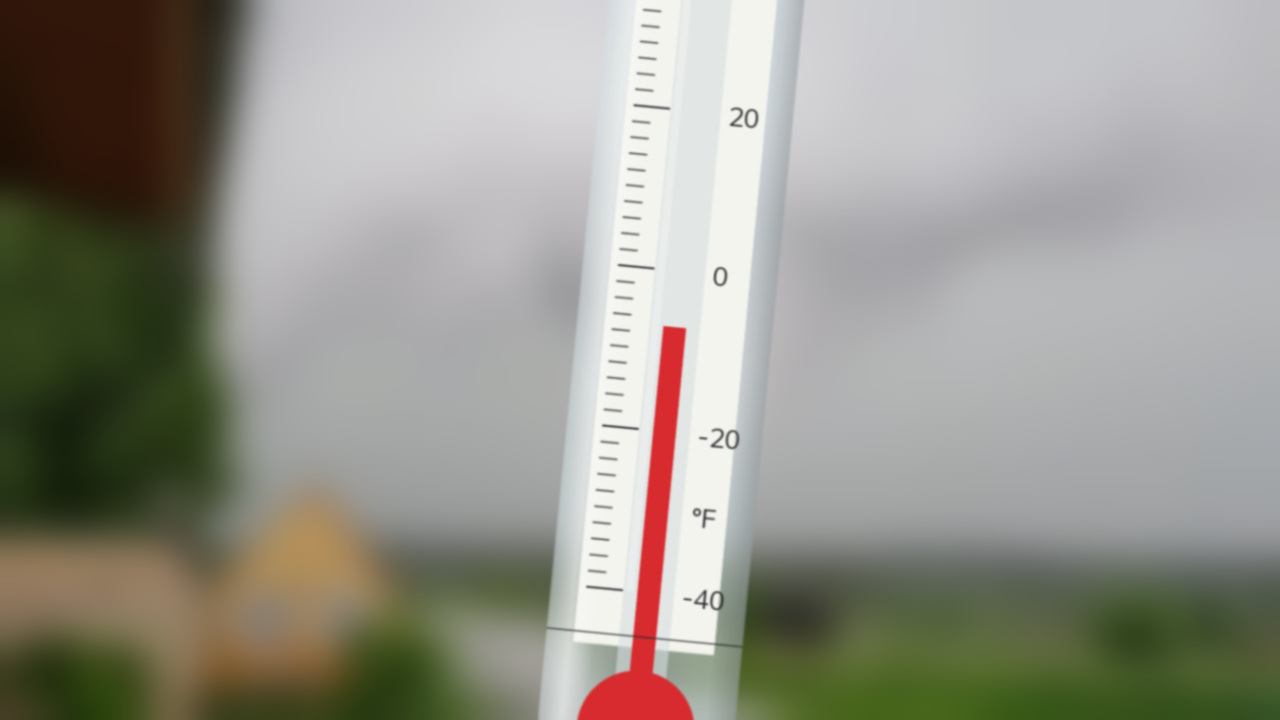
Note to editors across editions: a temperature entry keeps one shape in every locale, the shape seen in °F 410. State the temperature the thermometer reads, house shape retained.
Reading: °F -7
